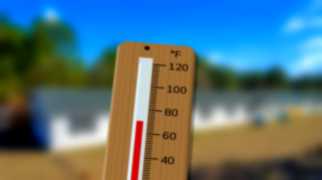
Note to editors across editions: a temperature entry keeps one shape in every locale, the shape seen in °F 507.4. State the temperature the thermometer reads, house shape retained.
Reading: °F 70
